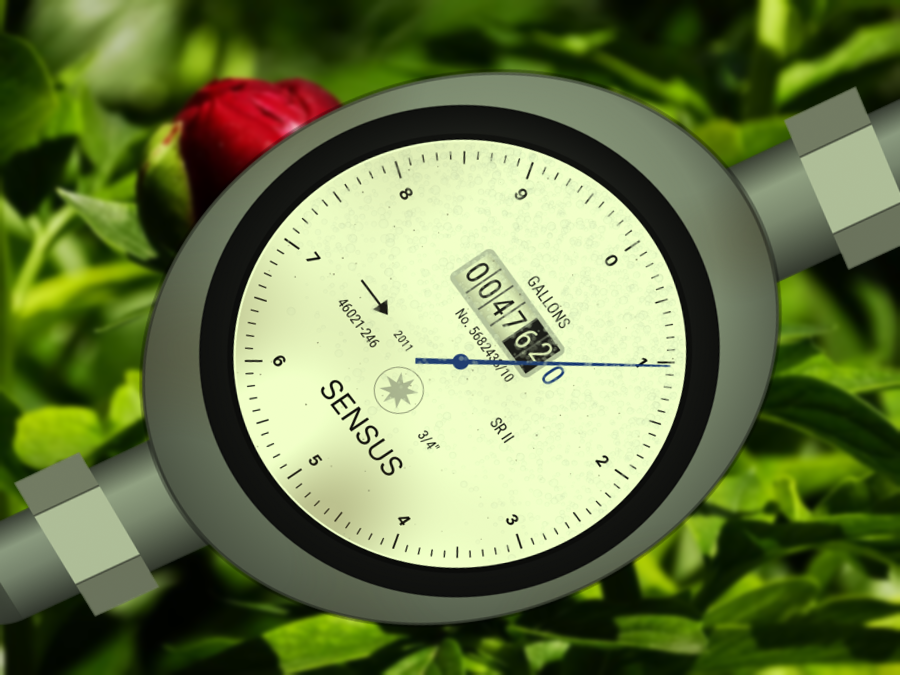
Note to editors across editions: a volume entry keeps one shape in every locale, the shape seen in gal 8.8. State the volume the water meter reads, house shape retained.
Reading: gal 47621.0
